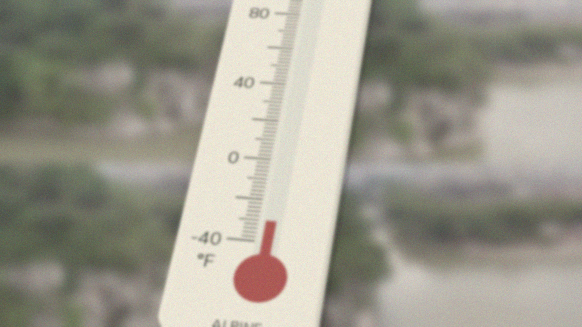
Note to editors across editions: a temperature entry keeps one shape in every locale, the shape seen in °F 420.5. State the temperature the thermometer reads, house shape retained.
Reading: °F -30
